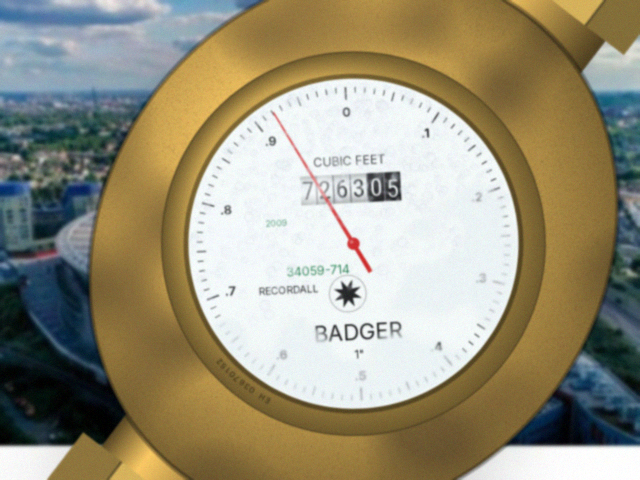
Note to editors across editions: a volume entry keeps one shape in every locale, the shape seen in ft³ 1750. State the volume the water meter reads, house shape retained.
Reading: ft³ 726304.92
